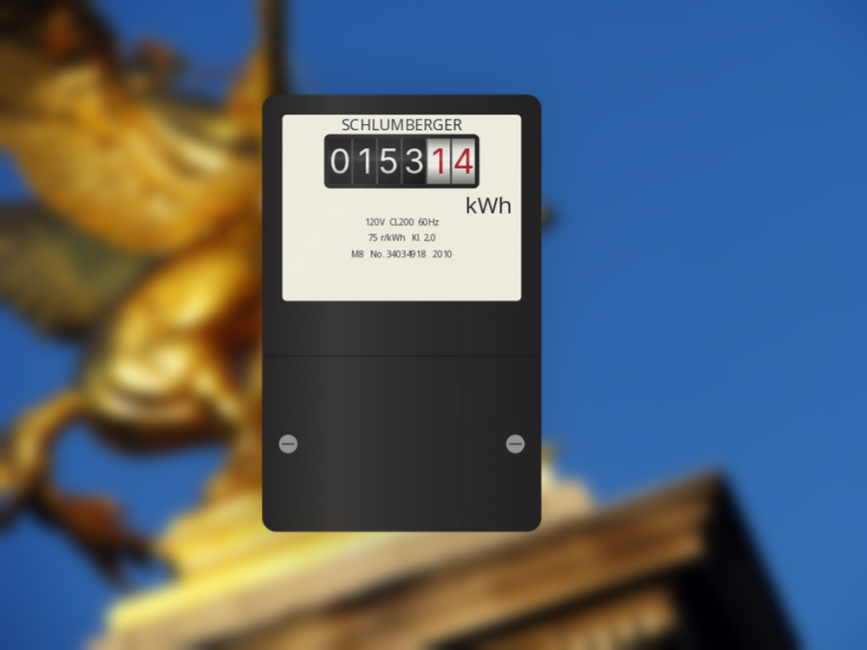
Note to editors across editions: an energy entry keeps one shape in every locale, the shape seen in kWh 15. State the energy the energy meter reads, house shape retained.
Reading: kWh 153.14
